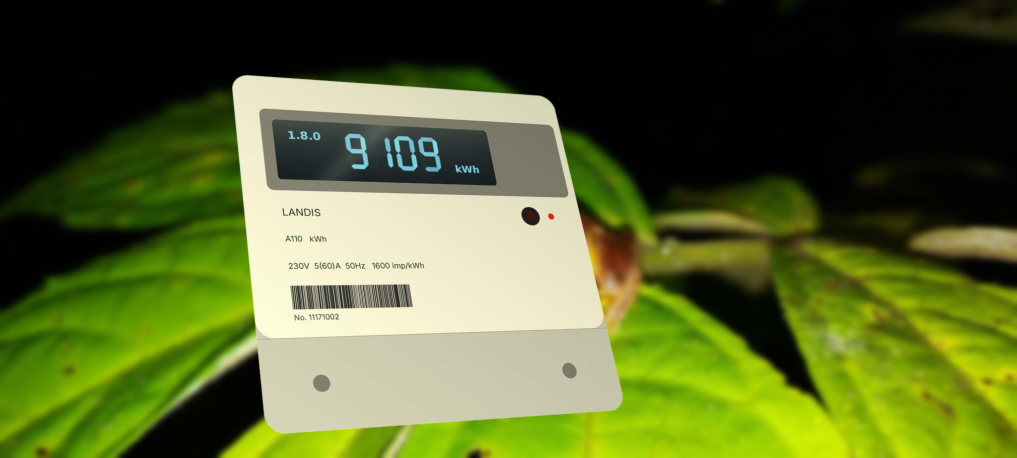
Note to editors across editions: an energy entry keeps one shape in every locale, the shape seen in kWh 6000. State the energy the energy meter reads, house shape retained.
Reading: kWh 9109
